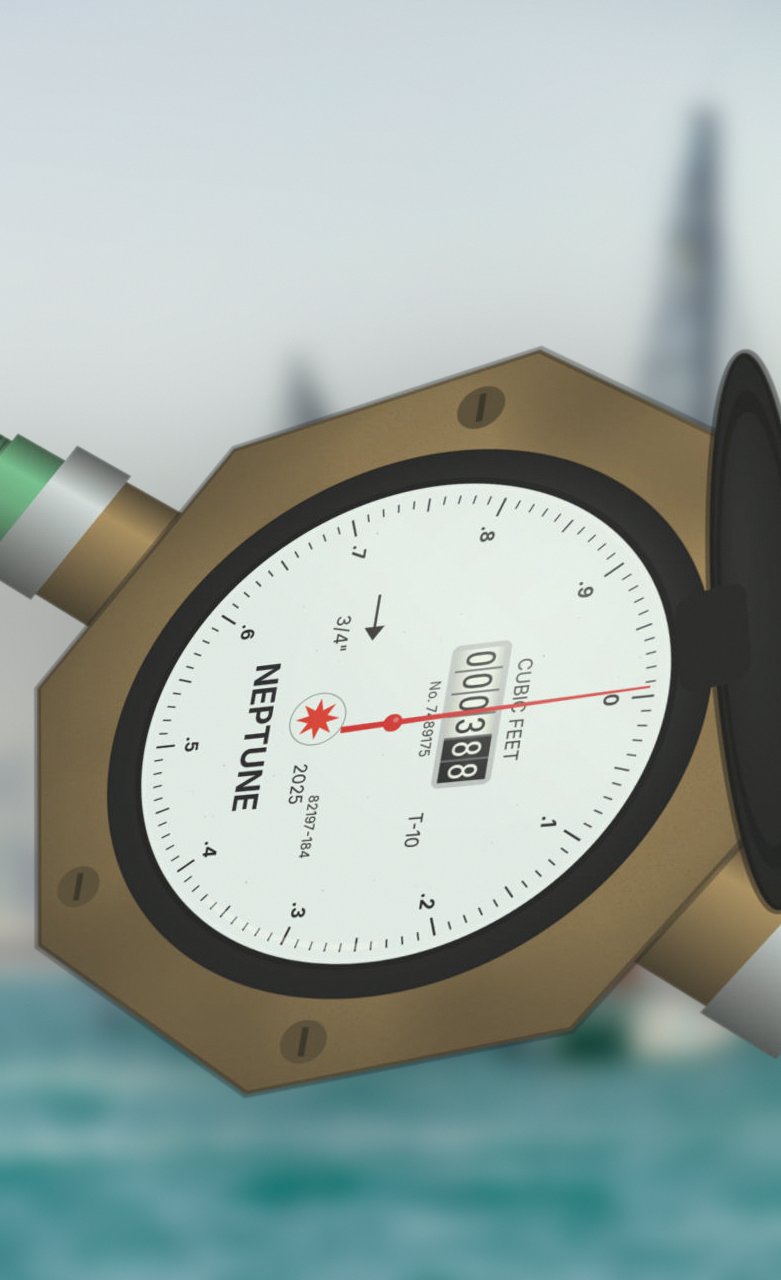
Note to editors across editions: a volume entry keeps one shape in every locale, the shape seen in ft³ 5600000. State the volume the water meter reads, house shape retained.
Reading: ft³ 387.99
